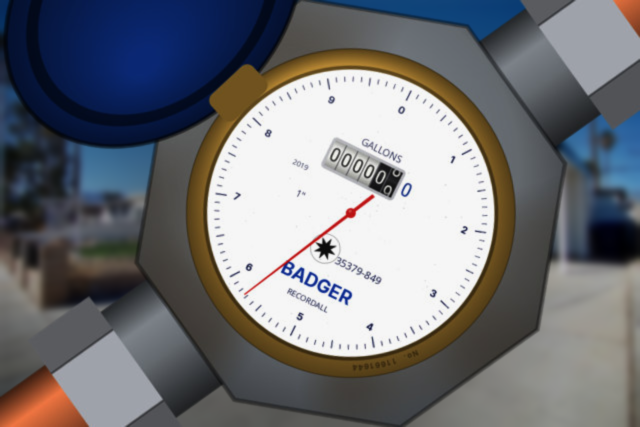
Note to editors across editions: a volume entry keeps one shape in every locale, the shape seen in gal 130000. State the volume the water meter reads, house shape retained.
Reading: gal 85.7
